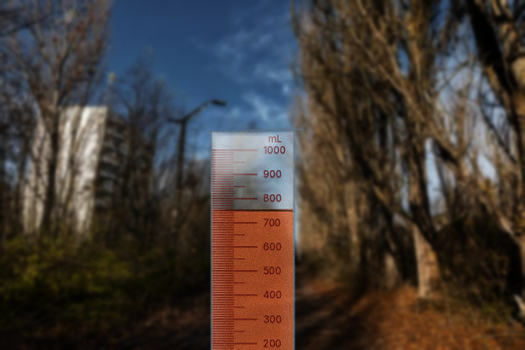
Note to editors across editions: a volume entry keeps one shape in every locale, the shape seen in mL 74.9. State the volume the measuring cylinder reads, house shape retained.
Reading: mL 750
